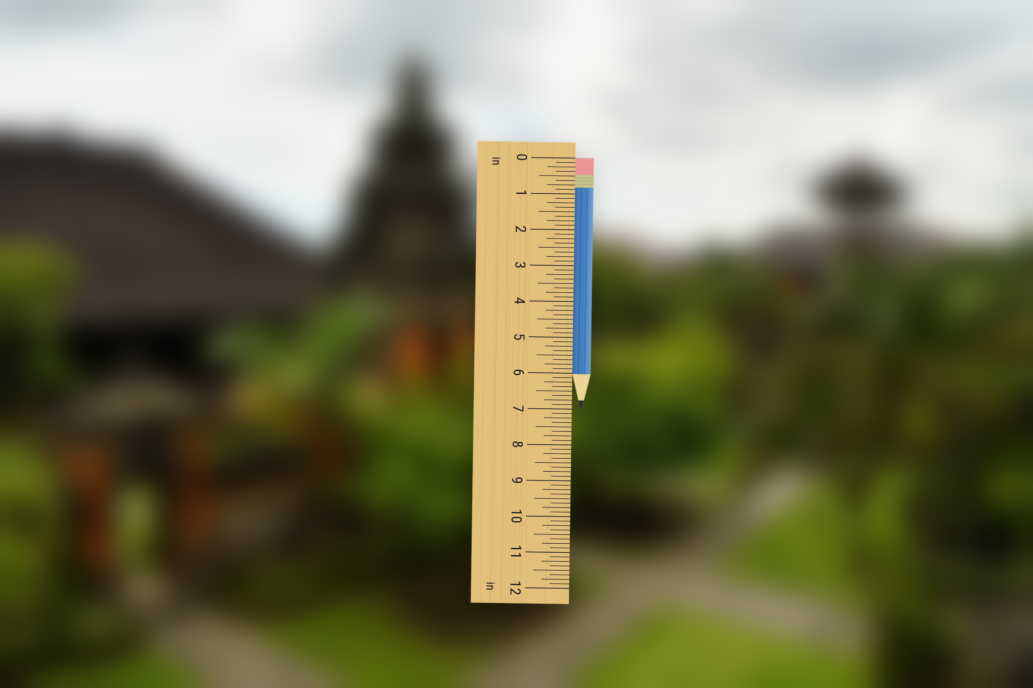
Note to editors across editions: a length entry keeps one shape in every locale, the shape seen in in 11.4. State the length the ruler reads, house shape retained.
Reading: in 7
